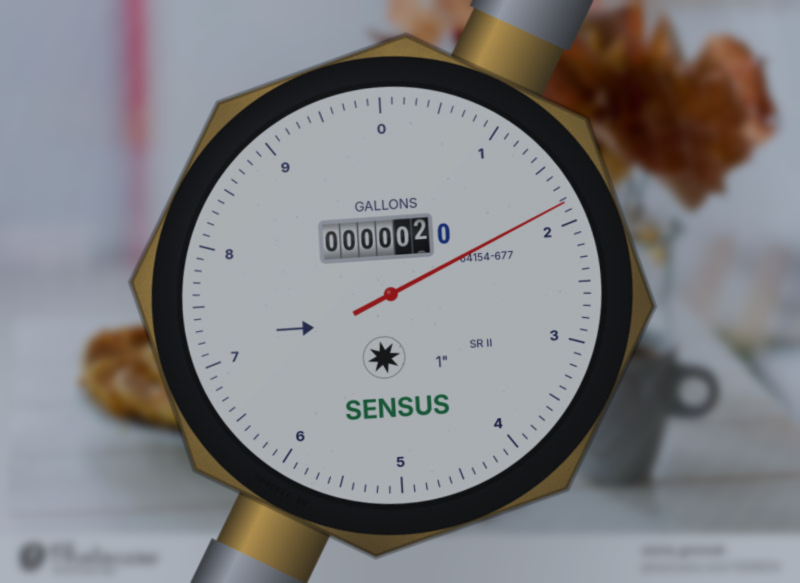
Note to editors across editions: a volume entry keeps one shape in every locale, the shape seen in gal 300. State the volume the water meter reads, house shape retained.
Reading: gal 21.8
